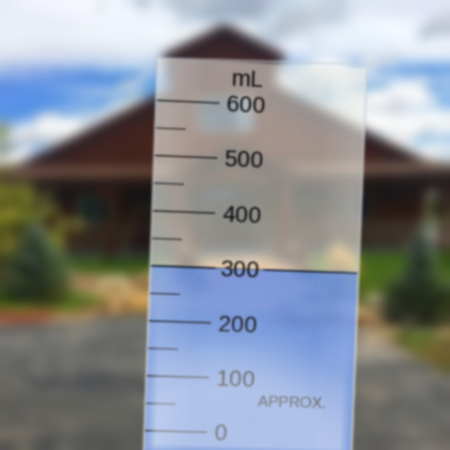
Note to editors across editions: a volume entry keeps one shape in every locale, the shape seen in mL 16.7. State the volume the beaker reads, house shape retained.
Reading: mL 300
